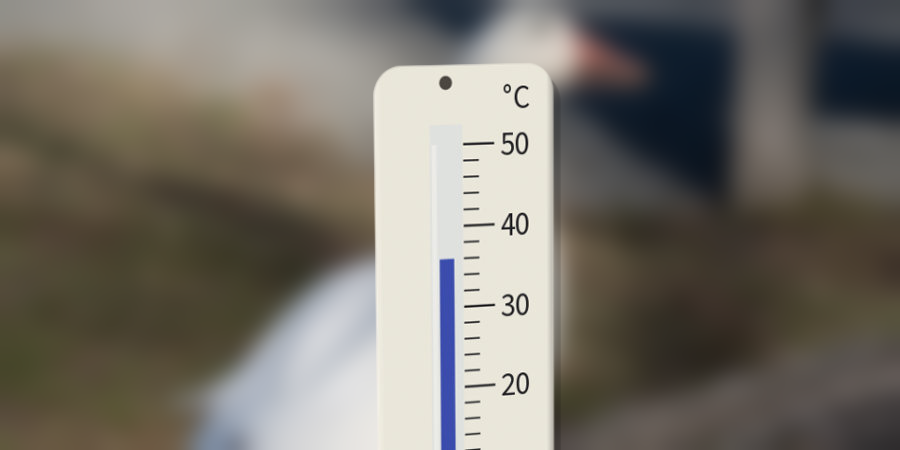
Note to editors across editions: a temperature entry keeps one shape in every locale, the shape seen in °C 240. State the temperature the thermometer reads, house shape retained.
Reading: °C 36
